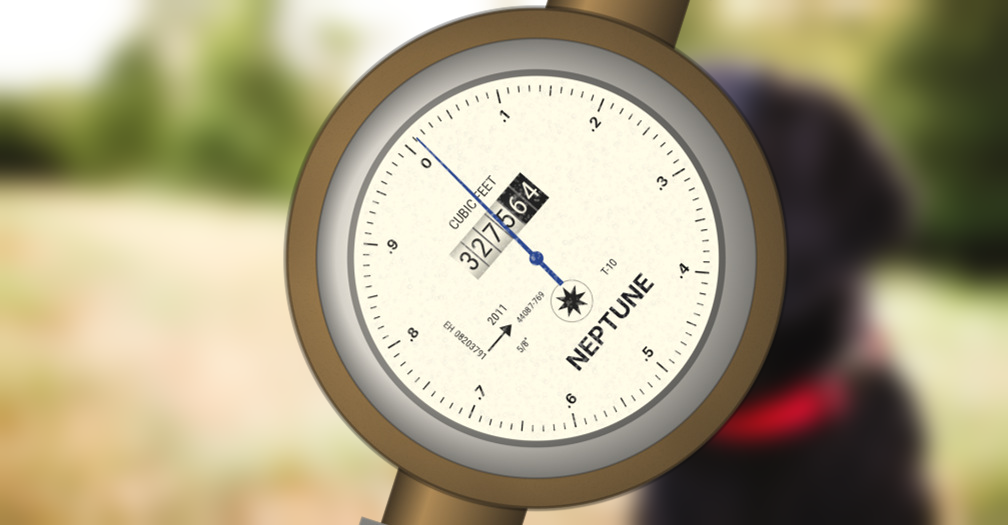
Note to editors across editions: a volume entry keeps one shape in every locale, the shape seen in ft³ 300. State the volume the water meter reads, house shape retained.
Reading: ft³ 327564.01
